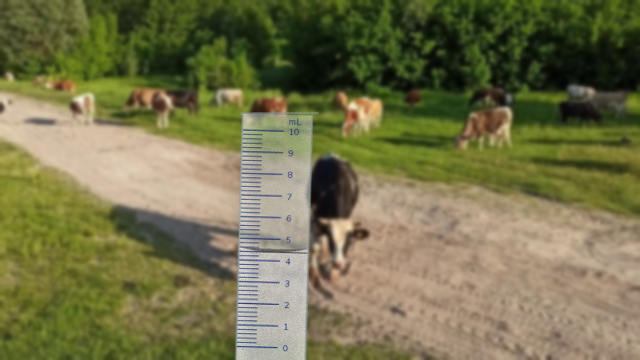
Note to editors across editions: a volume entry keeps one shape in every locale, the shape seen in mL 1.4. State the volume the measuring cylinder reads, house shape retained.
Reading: mL 4.4
